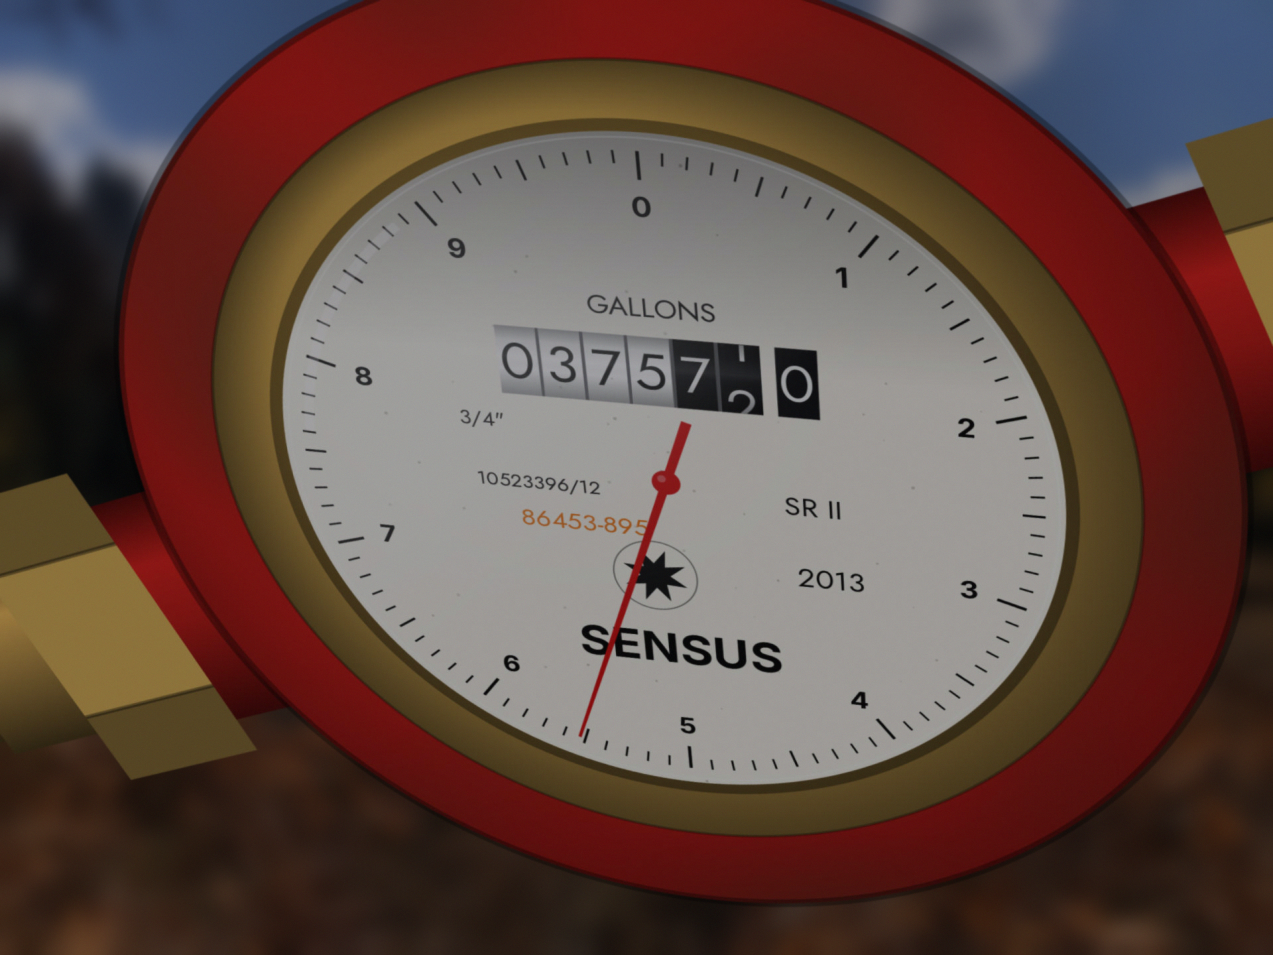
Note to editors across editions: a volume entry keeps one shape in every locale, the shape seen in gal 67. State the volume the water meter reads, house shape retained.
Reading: gal 375715.5
